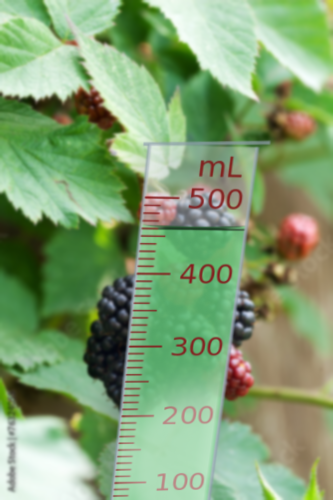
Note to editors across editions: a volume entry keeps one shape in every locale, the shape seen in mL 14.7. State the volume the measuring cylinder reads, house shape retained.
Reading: mL 460
